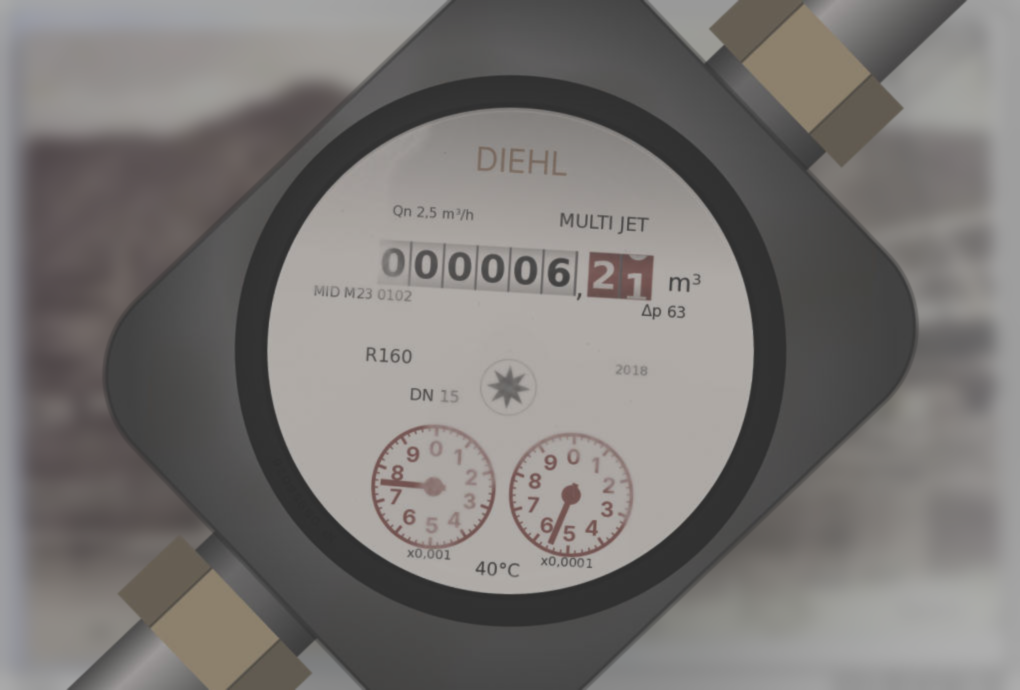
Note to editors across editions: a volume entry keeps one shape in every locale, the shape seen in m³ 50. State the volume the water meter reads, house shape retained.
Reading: m³ 6.2075
